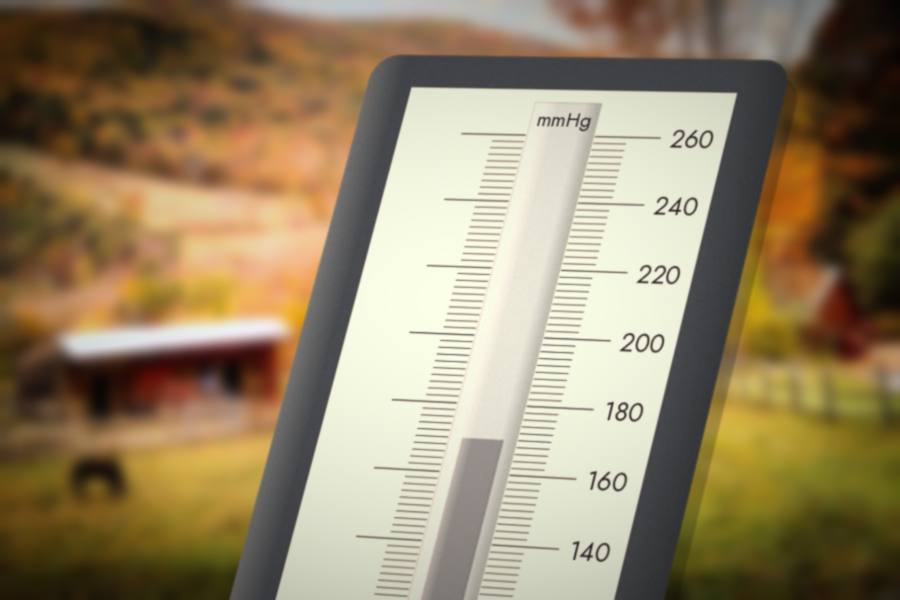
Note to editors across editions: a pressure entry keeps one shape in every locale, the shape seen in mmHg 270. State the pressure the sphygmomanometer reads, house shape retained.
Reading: mmHg 170
